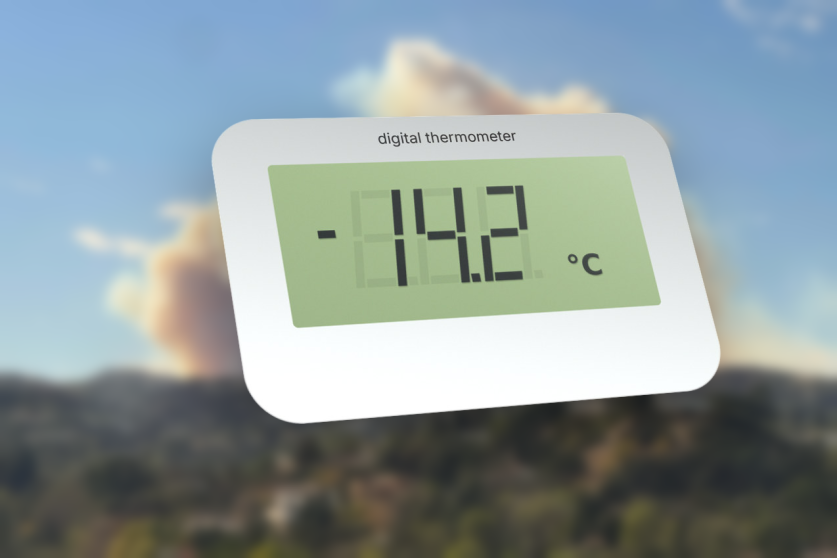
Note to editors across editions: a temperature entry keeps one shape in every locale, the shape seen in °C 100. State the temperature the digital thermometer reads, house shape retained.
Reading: °C -14.2
